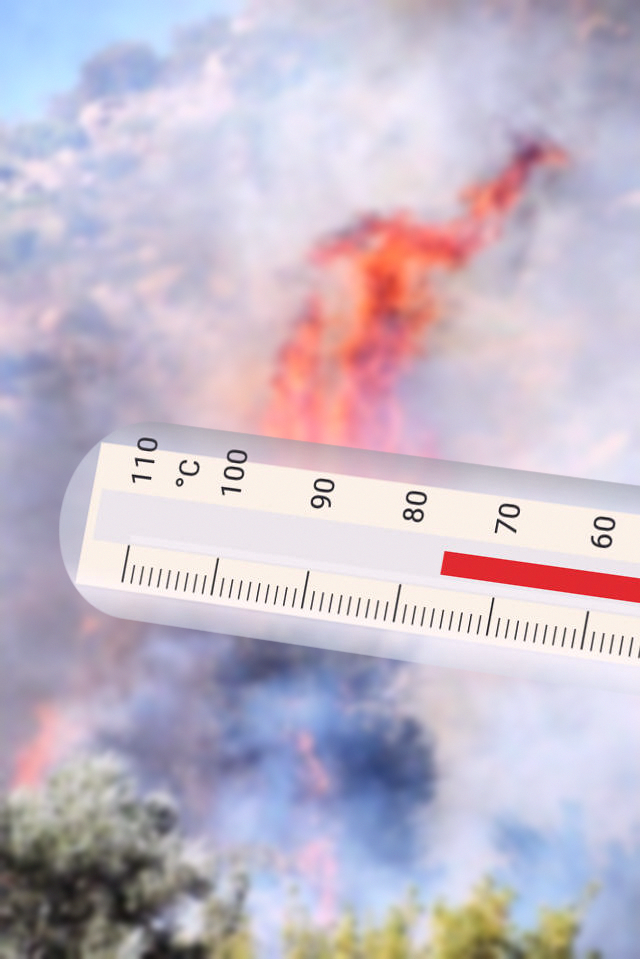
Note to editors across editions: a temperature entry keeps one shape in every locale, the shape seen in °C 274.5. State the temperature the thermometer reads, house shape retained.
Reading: °C 76
